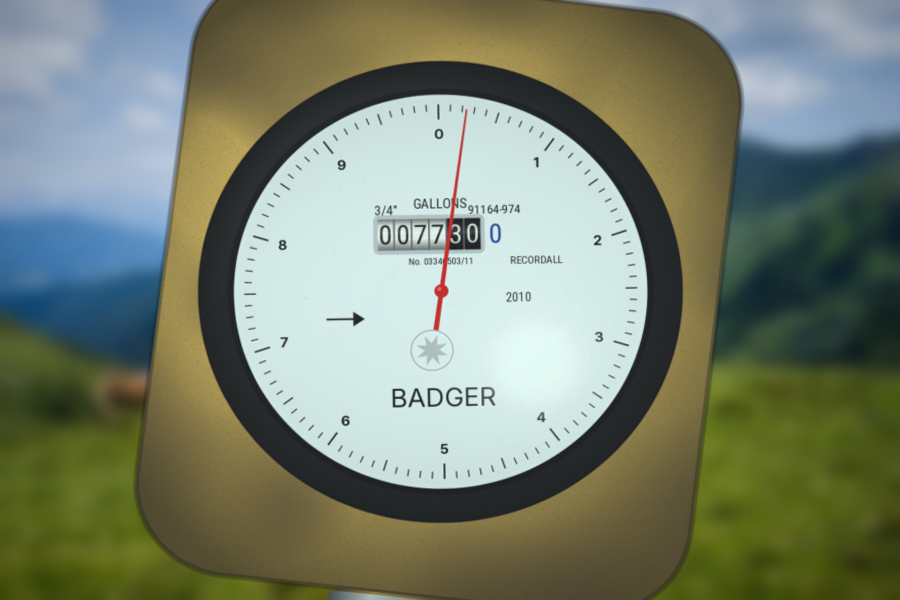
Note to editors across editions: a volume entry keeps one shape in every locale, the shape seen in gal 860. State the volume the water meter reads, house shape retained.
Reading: gal 77300.2
